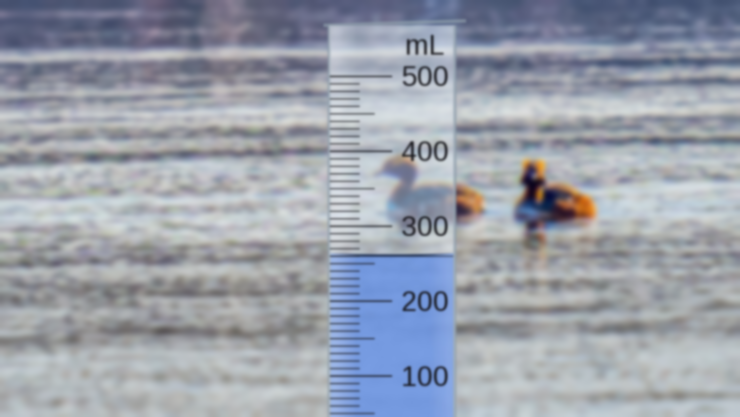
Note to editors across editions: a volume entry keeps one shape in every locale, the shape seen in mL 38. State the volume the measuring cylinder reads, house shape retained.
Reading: mL 260
